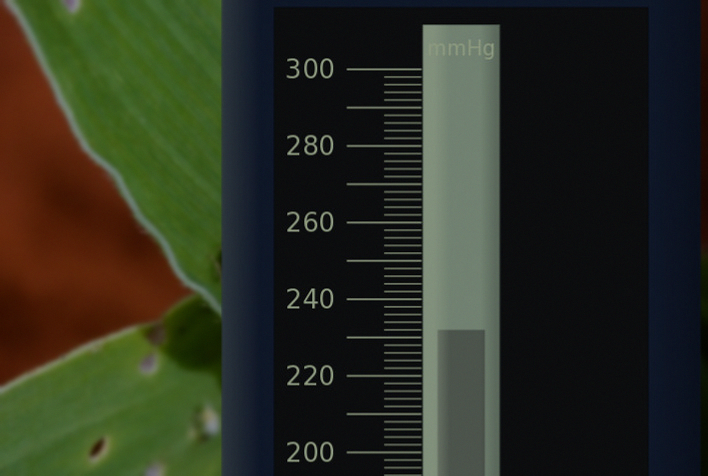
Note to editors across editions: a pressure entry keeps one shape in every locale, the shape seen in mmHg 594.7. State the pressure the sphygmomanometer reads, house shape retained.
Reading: mmHg 232
